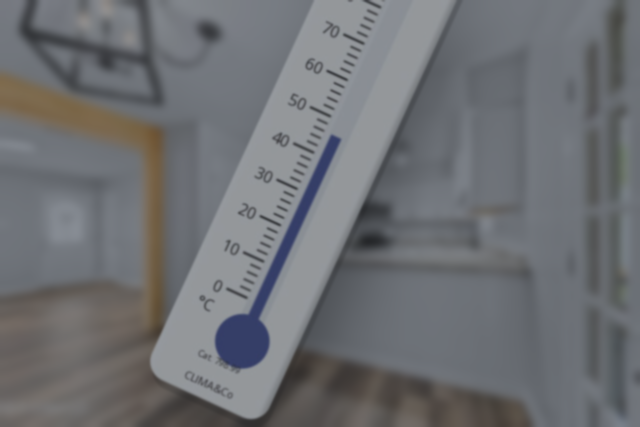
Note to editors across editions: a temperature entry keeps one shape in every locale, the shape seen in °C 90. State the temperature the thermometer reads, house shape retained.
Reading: °C 46
